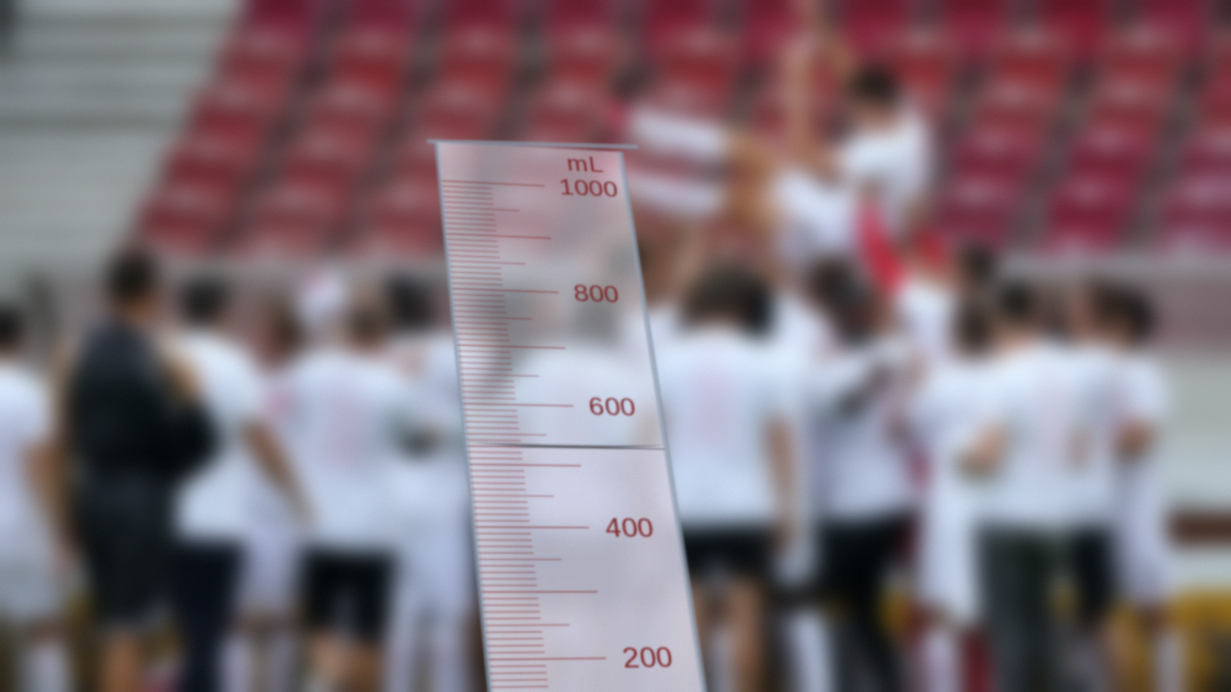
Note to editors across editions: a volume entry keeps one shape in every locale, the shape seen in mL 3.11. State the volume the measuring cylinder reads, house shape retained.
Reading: mL 530
